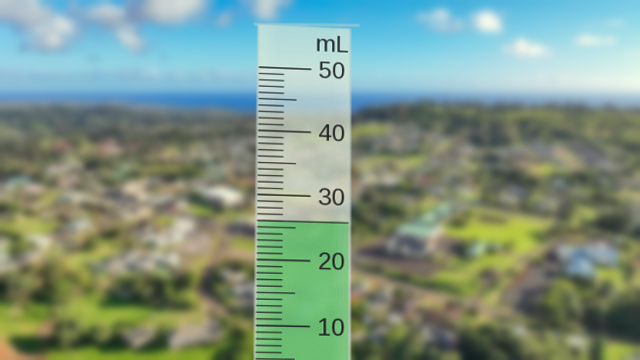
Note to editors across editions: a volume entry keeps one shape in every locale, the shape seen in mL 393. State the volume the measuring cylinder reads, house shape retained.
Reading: mL 26
